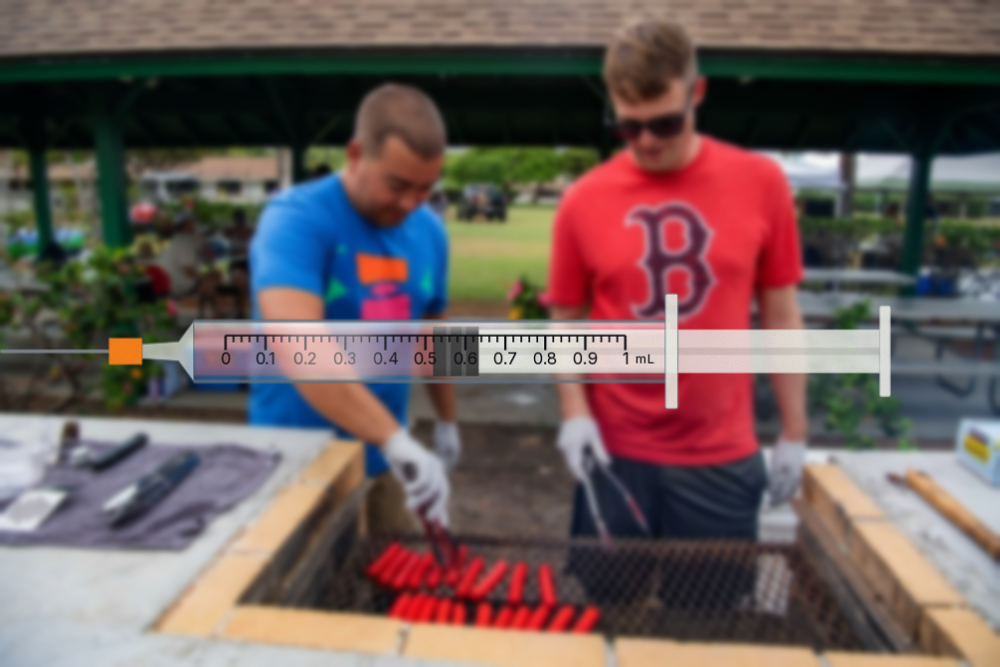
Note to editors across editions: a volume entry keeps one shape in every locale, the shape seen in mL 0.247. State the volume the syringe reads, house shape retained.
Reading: mL 0.52
